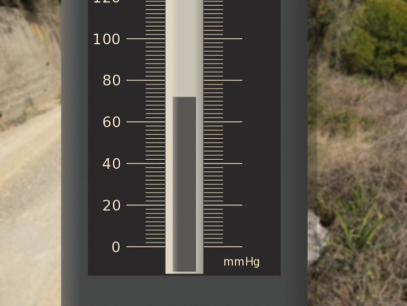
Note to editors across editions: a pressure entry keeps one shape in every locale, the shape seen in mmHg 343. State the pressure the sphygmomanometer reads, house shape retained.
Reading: mmHg 72
